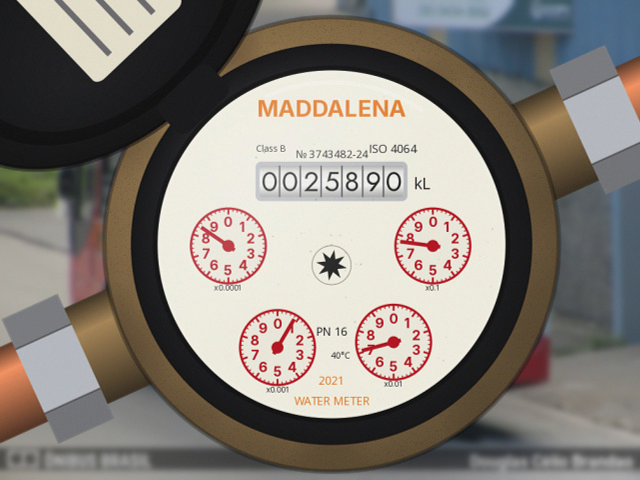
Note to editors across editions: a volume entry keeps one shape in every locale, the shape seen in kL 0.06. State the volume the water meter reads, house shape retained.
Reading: kL 25890.7708
